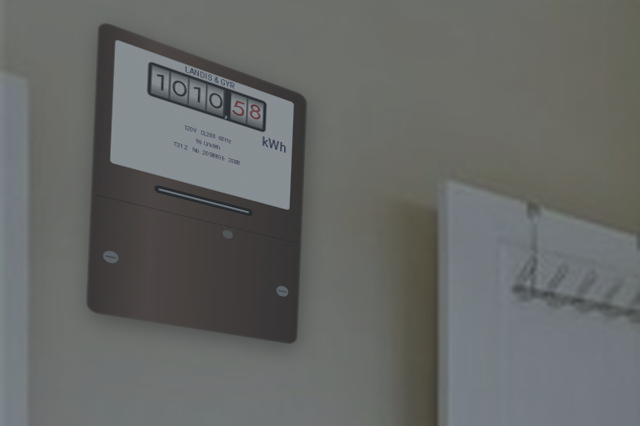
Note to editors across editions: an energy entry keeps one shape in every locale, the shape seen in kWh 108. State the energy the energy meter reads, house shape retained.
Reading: kWh 1010.58
